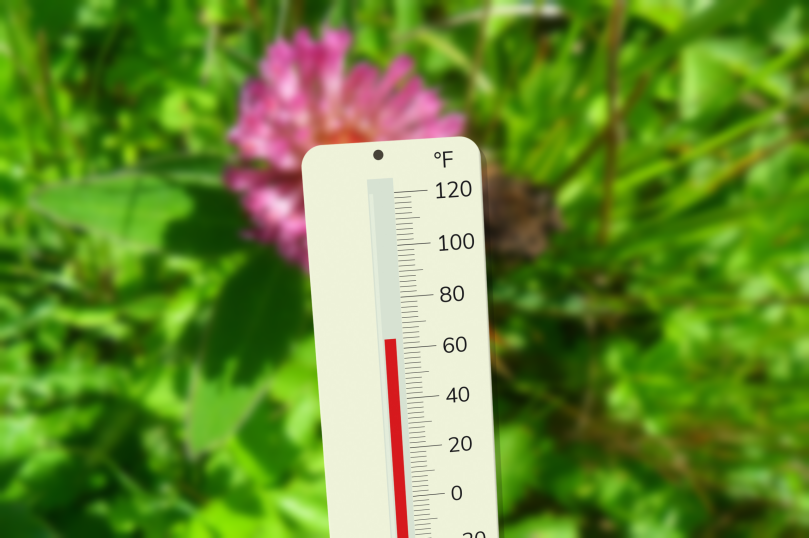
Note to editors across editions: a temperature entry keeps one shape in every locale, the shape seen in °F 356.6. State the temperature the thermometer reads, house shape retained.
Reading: °F 64
